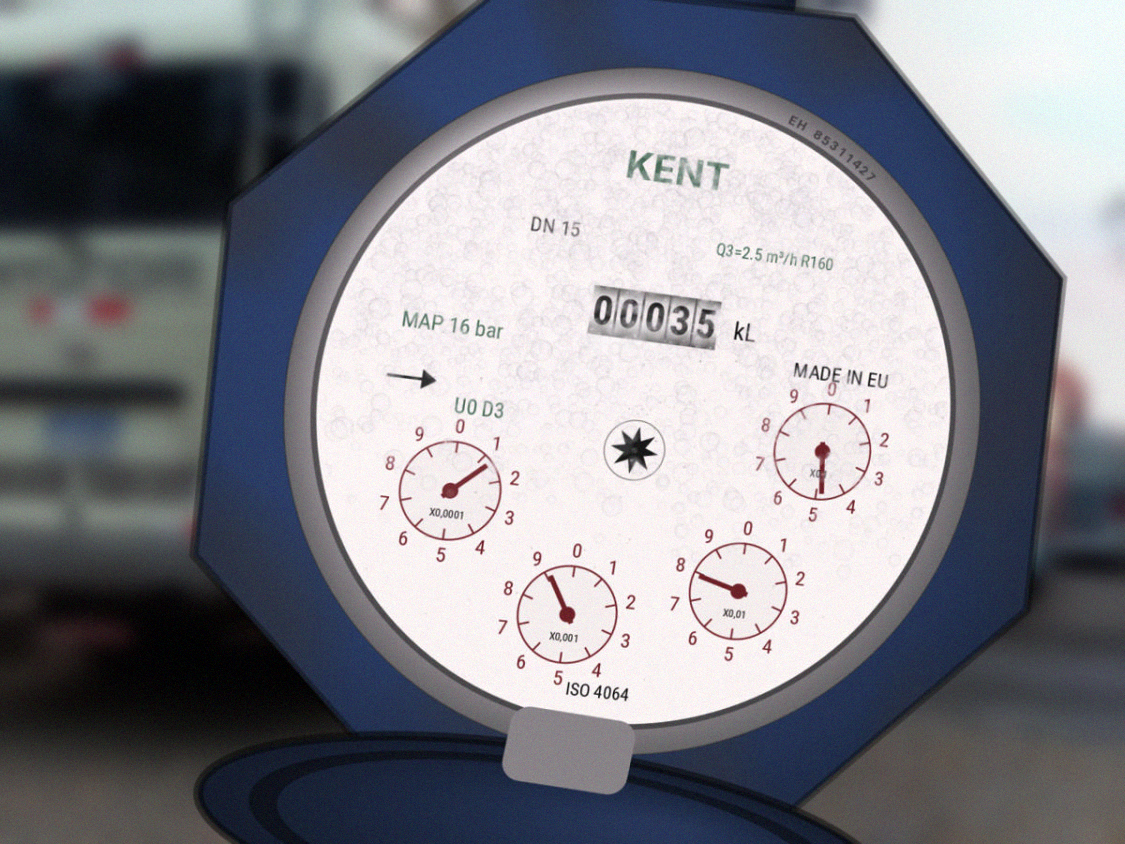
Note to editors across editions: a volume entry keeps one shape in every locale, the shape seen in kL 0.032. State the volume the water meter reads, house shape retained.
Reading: kL 35.4791
